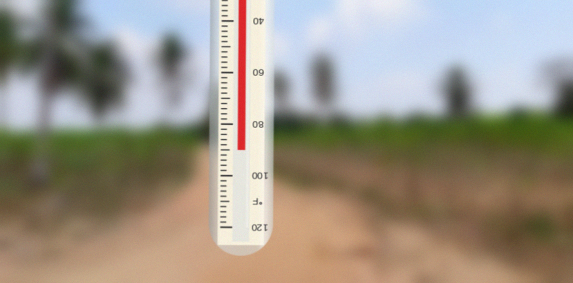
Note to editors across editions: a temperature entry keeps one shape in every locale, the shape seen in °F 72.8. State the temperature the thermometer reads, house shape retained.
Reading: °F 90
